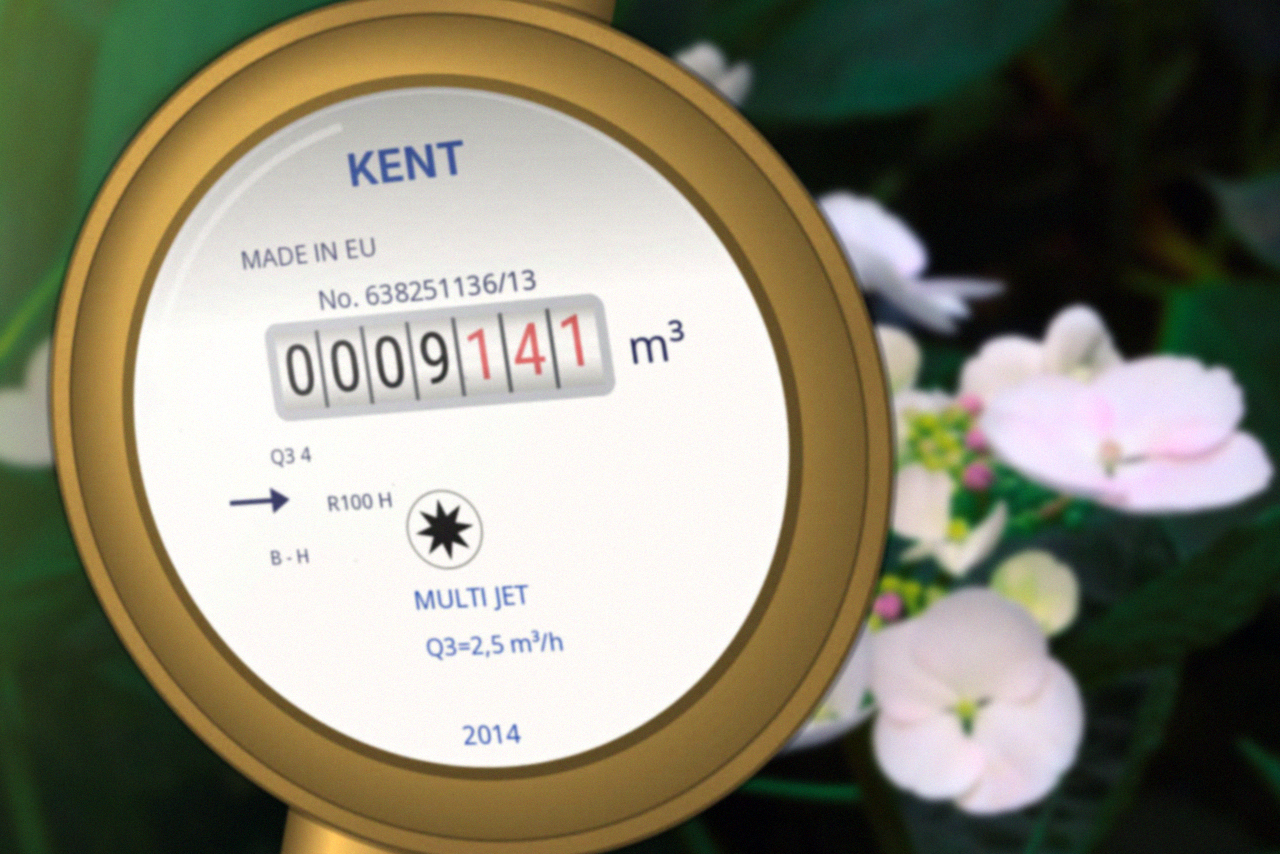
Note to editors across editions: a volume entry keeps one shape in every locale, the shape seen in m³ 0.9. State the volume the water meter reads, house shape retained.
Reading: m³ 9.141
